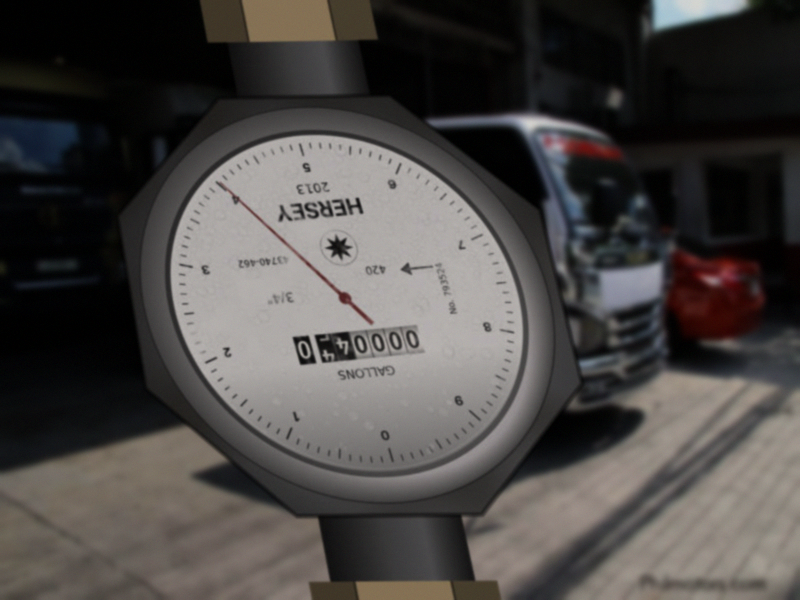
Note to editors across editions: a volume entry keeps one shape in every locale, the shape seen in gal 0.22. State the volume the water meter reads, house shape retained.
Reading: gal 444.0
